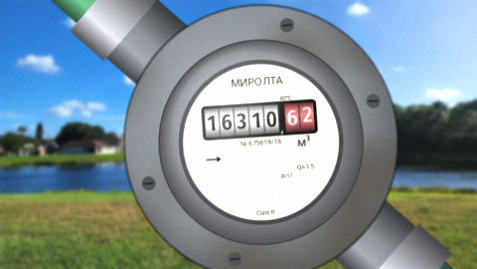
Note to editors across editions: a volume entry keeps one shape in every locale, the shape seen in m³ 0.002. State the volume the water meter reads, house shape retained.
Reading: m³ 16310.62
